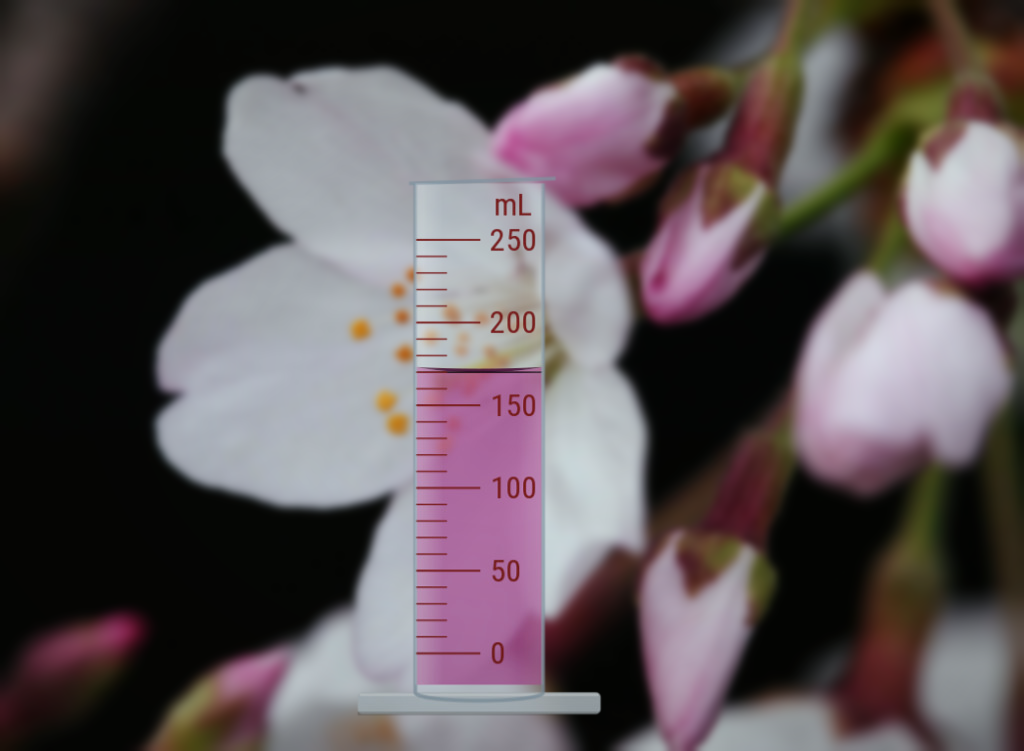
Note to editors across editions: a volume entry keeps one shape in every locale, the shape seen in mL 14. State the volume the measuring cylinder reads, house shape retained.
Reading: mL 170
